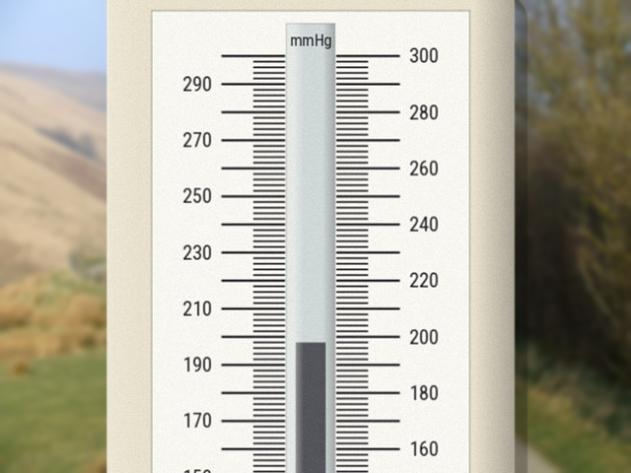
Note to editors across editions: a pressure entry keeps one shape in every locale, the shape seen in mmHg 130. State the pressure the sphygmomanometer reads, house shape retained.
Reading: mmHg 198
